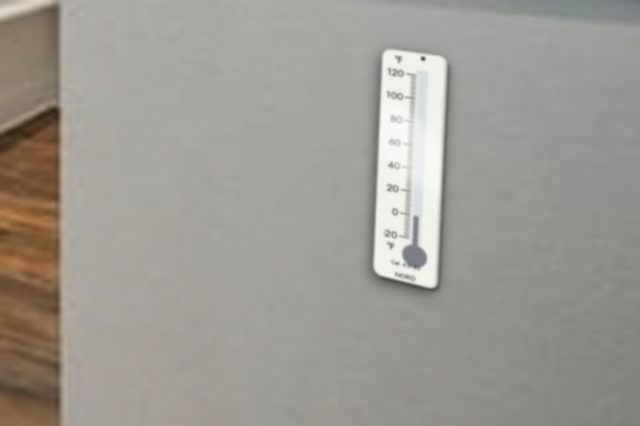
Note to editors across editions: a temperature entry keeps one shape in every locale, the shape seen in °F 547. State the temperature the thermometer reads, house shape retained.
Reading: °F 0
